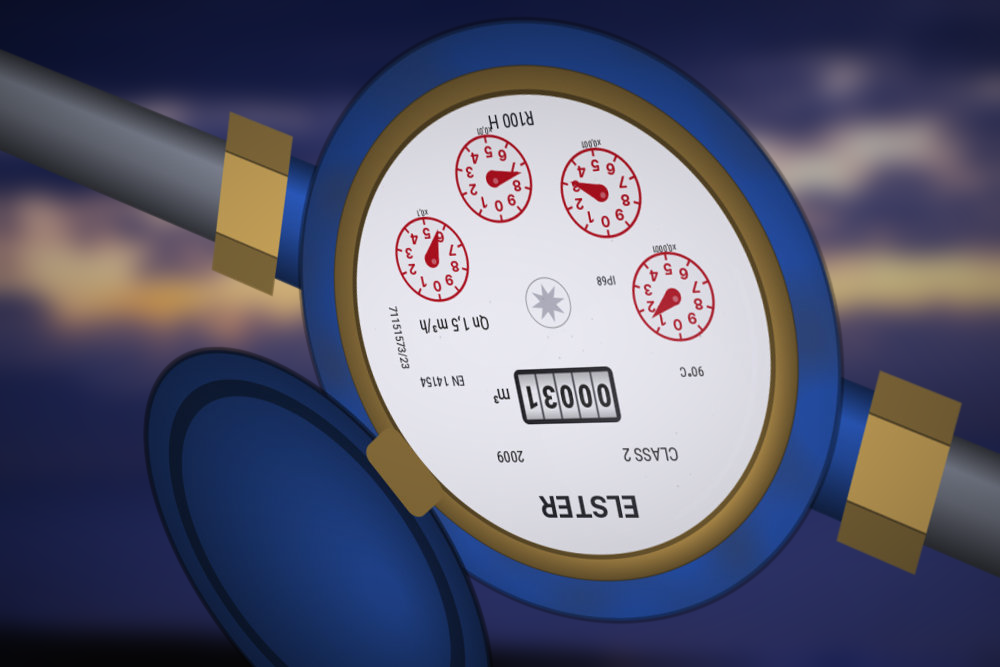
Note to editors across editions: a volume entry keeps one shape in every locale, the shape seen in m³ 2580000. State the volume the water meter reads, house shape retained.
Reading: m³ 31.5731
